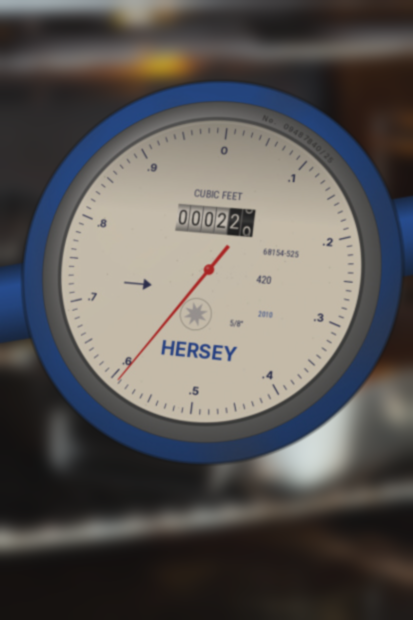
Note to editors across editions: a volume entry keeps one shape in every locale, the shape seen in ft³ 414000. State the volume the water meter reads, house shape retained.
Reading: ft³ 228.59
